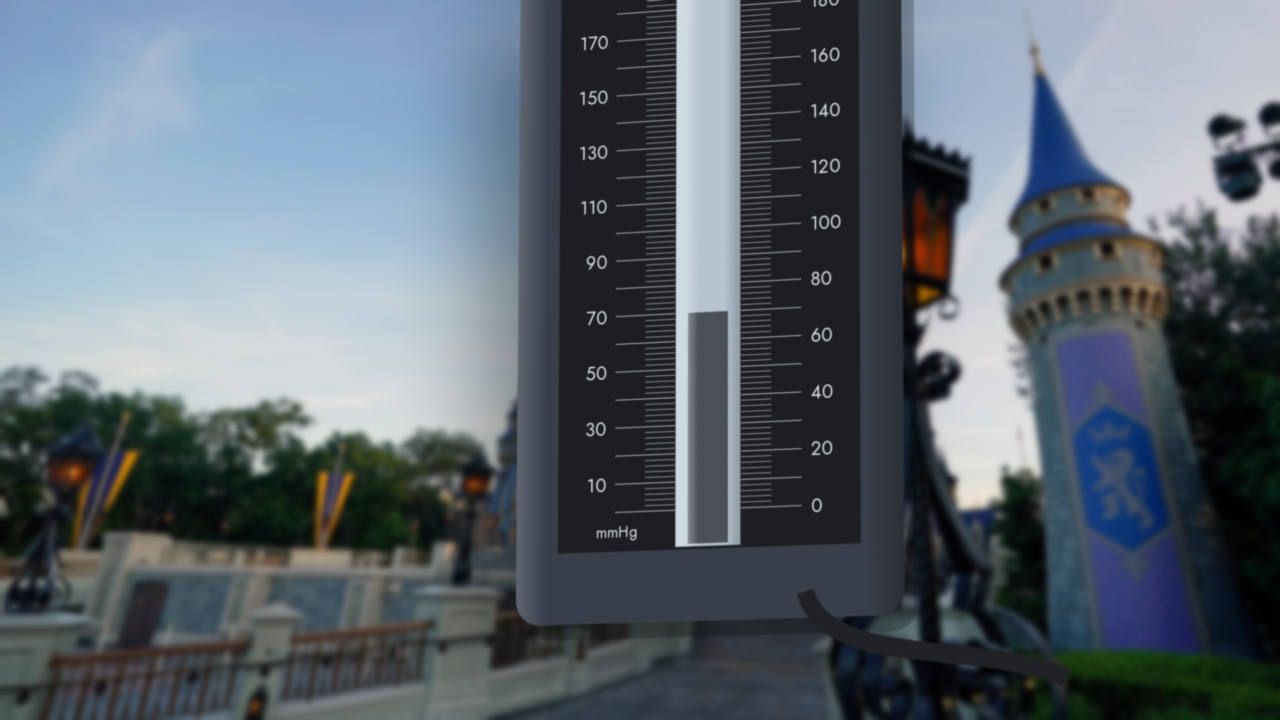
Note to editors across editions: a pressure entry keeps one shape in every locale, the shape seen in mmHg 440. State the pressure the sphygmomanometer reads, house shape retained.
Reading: mmHg 70
